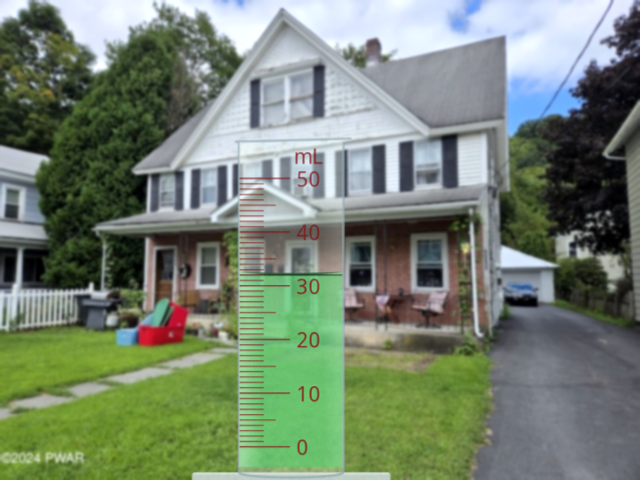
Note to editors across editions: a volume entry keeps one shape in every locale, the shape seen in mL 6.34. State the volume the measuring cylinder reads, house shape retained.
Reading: mL 32
